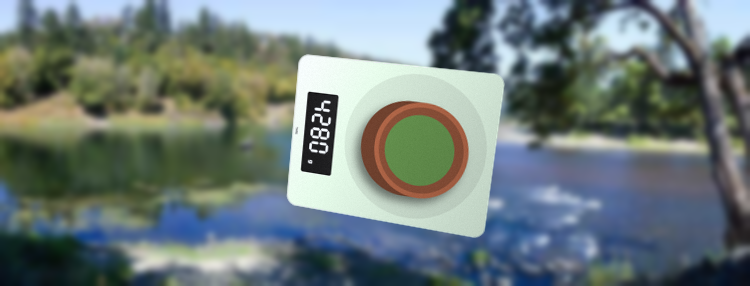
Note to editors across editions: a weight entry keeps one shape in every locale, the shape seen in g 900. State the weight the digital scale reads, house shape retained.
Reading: g 4280
